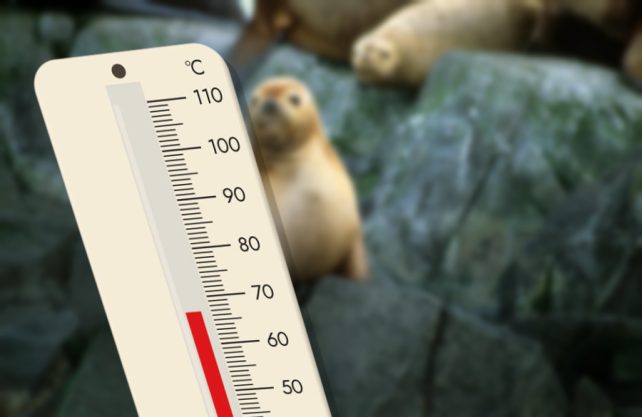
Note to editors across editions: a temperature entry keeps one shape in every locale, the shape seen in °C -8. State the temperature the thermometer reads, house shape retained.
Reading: °C 67
